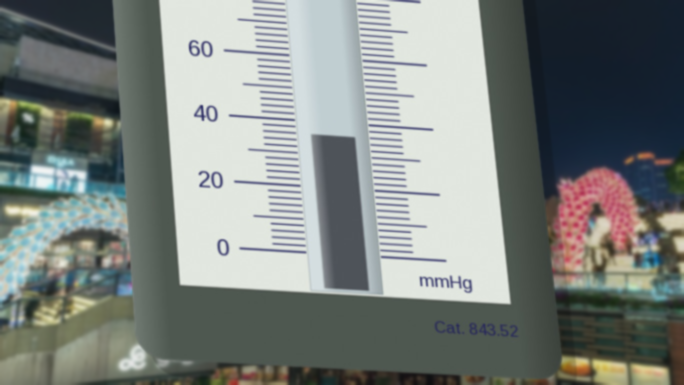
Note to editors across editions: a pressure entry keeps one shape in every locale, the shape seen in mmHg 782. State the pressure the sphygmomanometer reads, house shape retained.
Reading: mmHg 36
